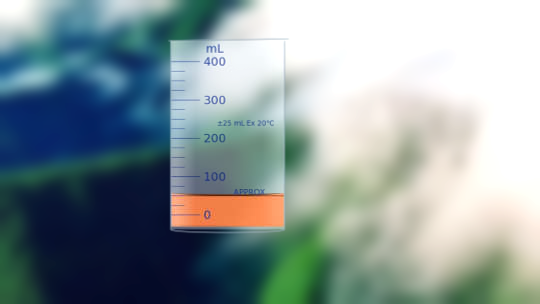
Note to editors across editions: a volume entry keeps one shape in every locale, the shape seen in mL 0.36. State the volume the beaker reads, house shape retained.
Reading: mL 50
